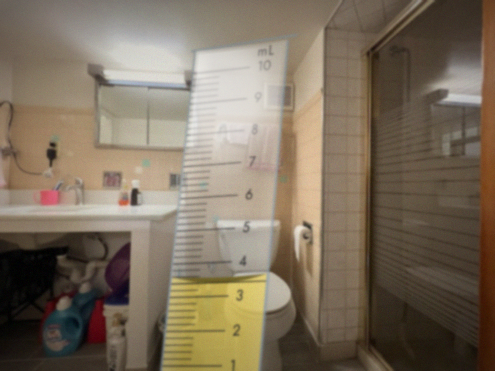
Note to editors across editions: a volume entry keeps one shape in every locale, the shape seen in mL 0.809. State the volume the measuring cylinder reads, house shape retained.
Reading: mL 3.4
